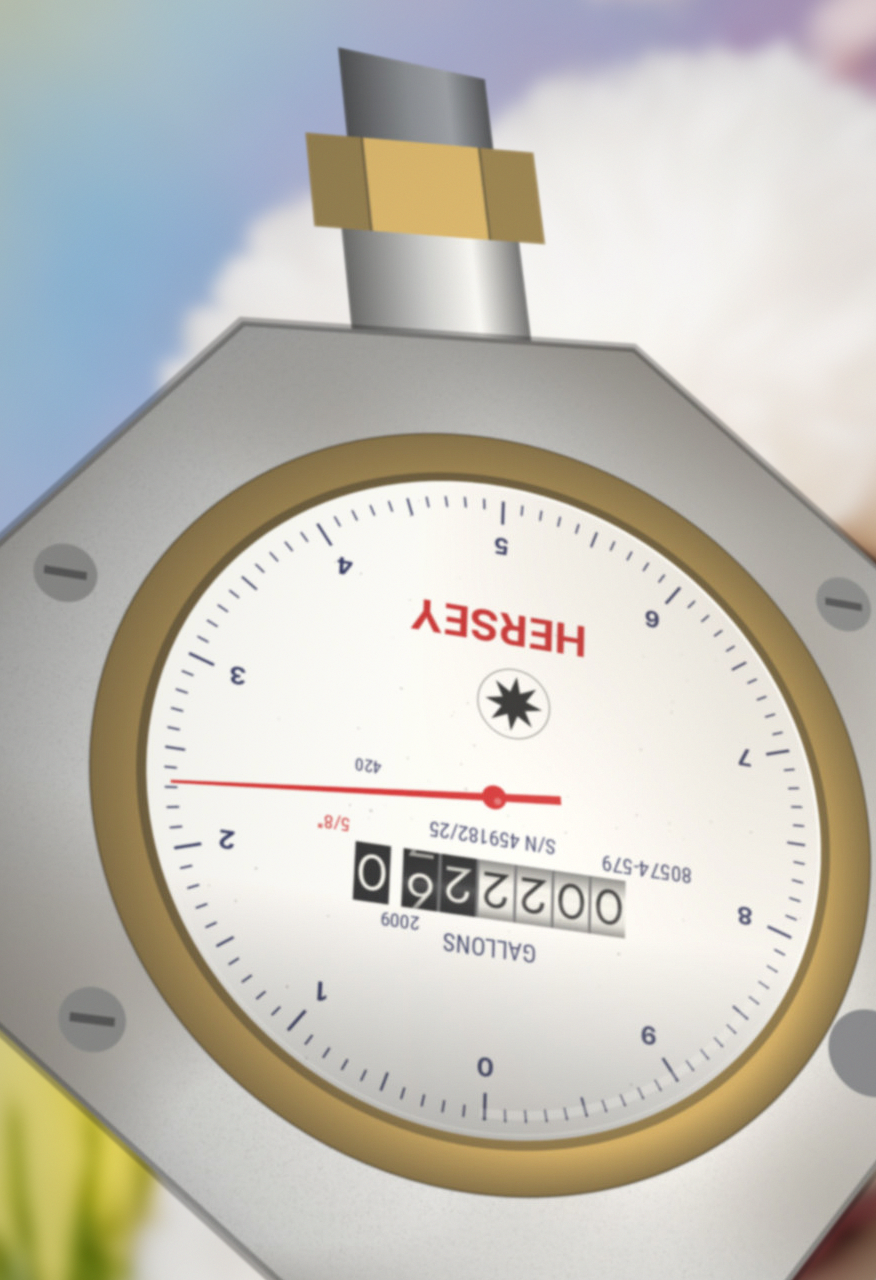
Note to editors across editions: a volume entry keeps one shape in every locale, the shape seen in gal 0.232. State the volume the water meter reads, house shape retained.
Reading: gal 22262.3
